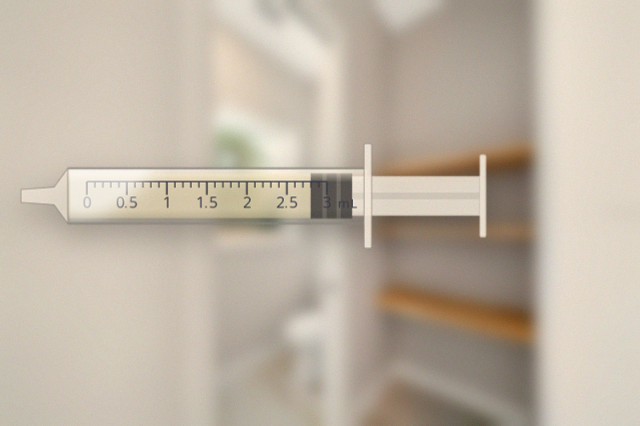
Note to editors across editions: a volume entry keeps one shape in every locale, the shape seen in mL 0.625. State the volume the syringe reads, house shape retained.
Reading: mL 2.8
